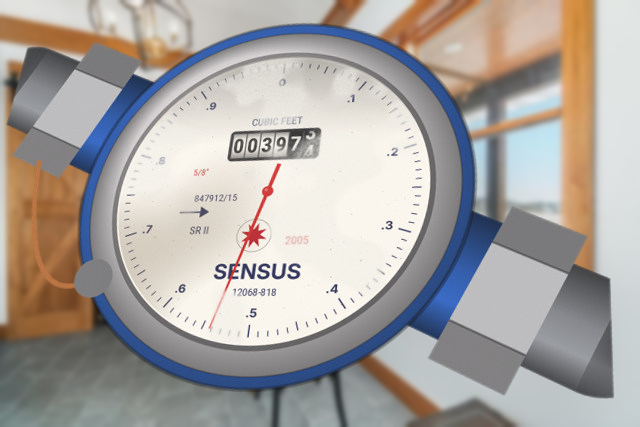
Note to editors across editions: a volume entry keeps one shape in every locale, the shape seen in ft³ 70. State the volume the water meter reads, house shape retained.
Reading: ft³ 3973.54
